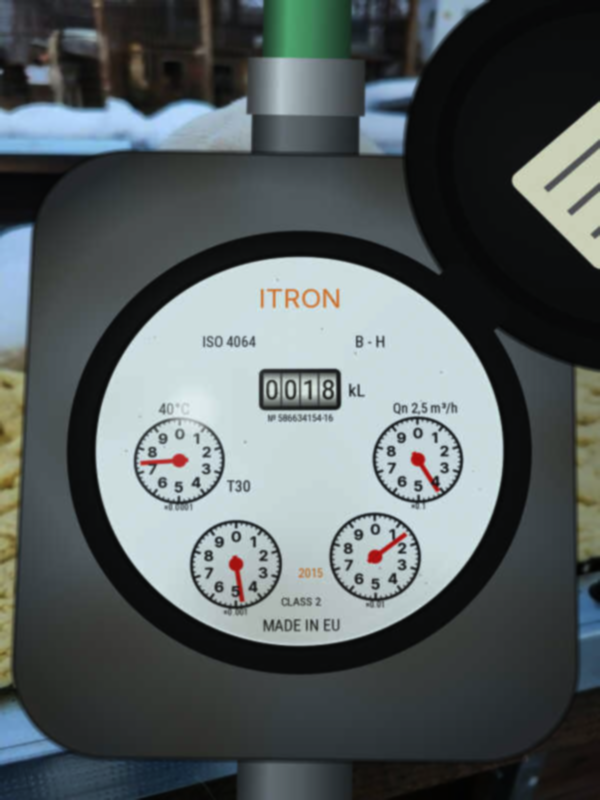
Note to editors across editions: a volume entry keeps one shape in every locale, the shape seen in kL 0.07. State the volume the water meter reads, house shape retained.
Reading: kL 18.4147
